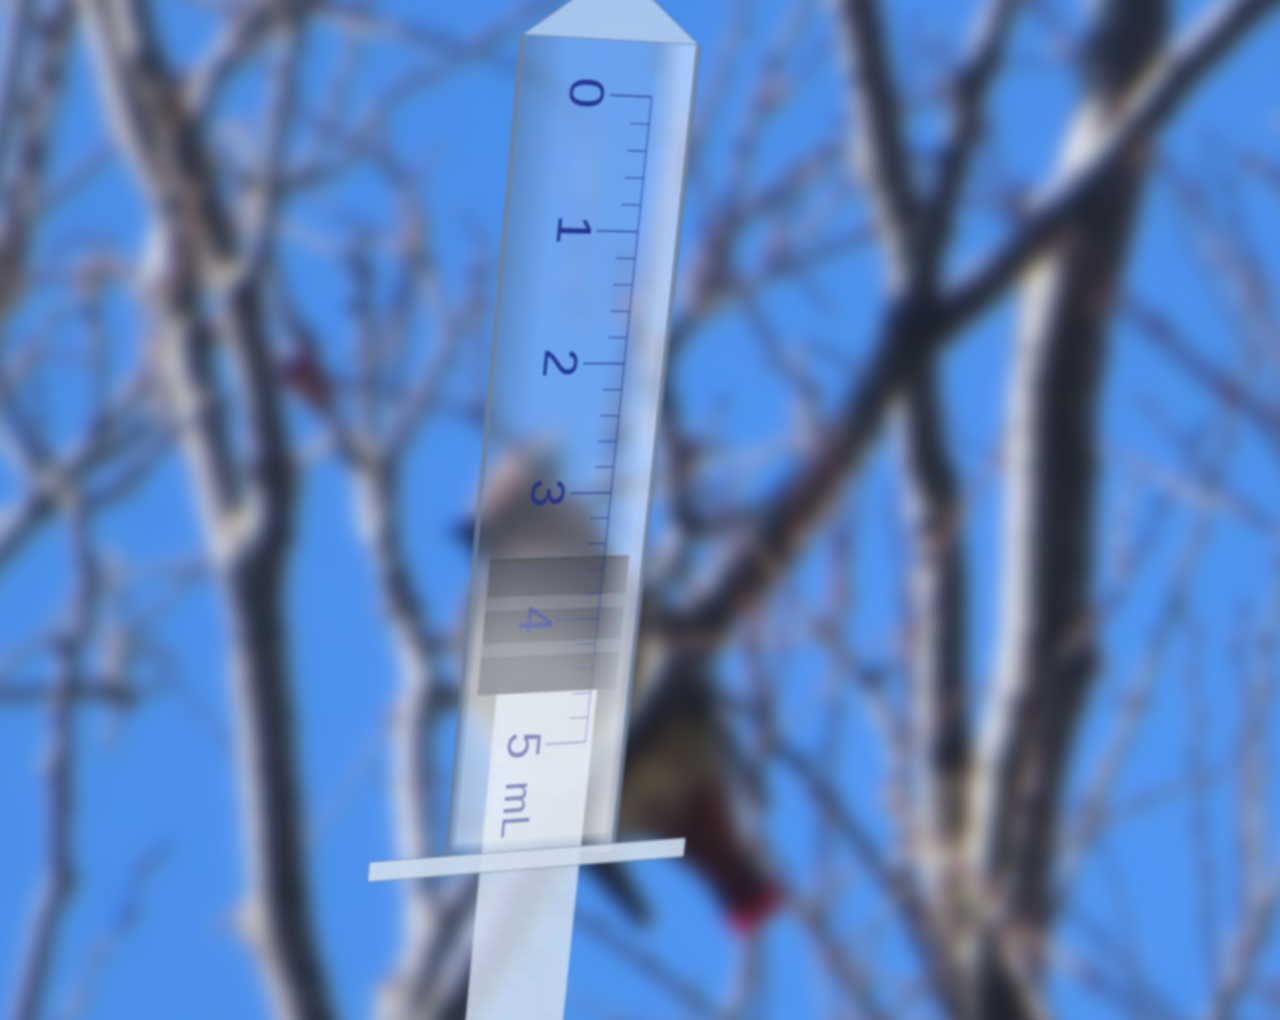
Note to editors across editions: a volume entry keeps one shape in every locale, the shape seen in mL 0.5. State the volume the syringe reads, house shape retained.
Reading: mL 3.5
